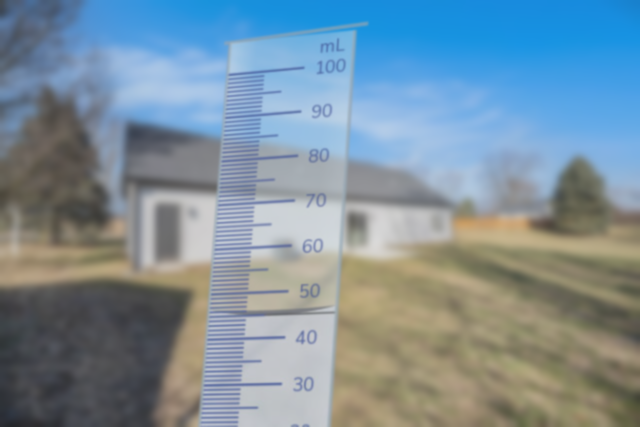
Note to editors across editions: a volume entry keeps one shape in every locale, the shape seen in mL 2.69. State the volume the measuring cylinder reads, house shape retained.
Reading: mL 45
